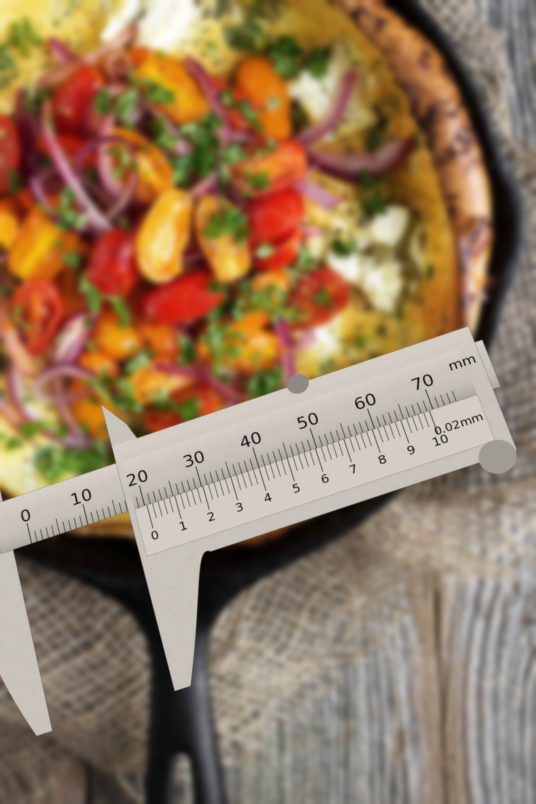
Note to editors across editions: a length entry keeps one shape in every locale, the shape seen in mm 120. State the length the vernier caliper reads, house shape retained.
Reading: mm 20.4
